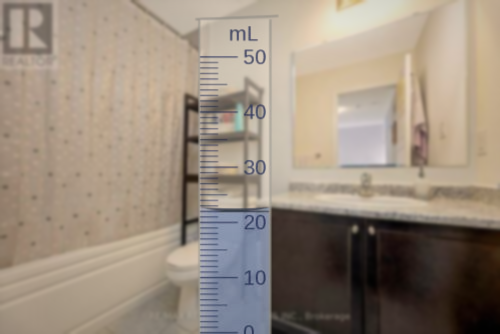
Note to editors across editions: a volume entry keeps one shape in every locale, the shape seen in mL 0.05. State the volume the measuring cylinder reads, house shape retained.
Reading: mL 22
